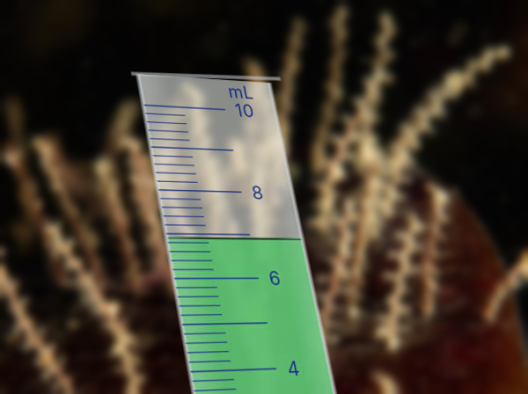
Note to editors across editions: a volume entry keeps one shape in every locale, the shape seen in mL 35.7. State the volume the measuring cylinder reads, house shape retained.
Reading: mL 6.9
